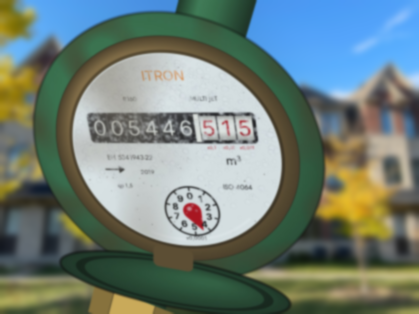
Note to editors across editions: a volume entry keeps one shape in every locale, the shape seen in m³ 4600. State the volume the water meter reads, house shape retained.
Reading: m³ 5446.5154
